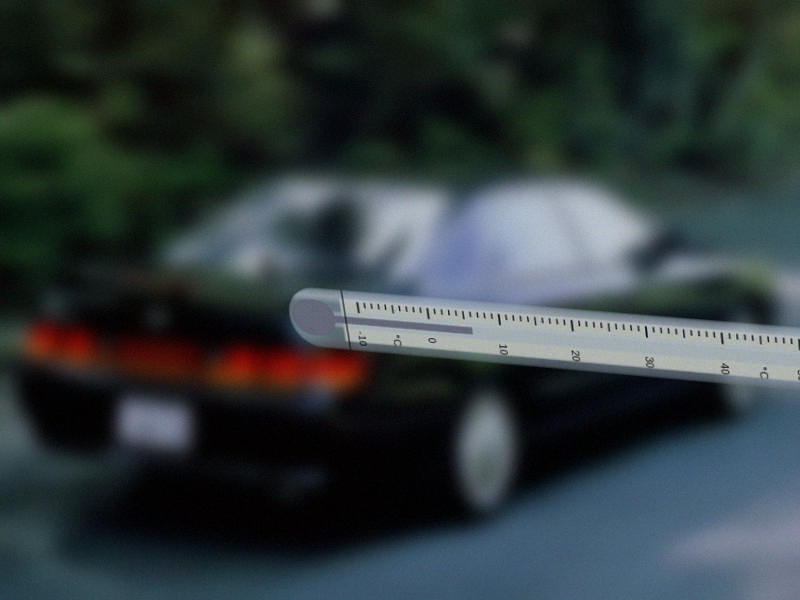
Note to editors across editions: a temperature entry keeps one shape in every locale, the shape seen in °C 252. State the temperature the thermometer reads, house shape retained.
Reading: °C 6
